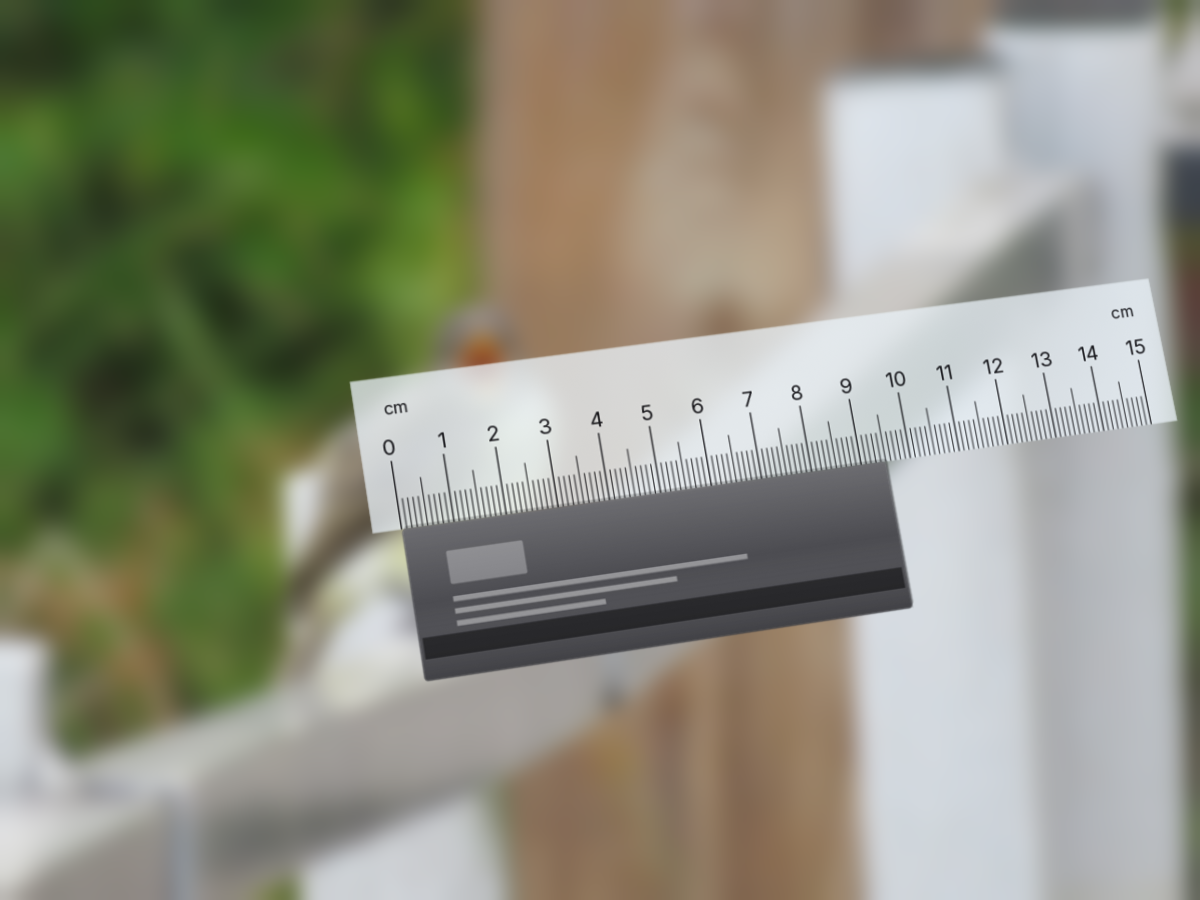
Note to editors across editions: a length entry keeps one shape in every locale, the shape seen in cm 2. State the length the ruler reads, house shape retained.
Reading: cm 9.5
